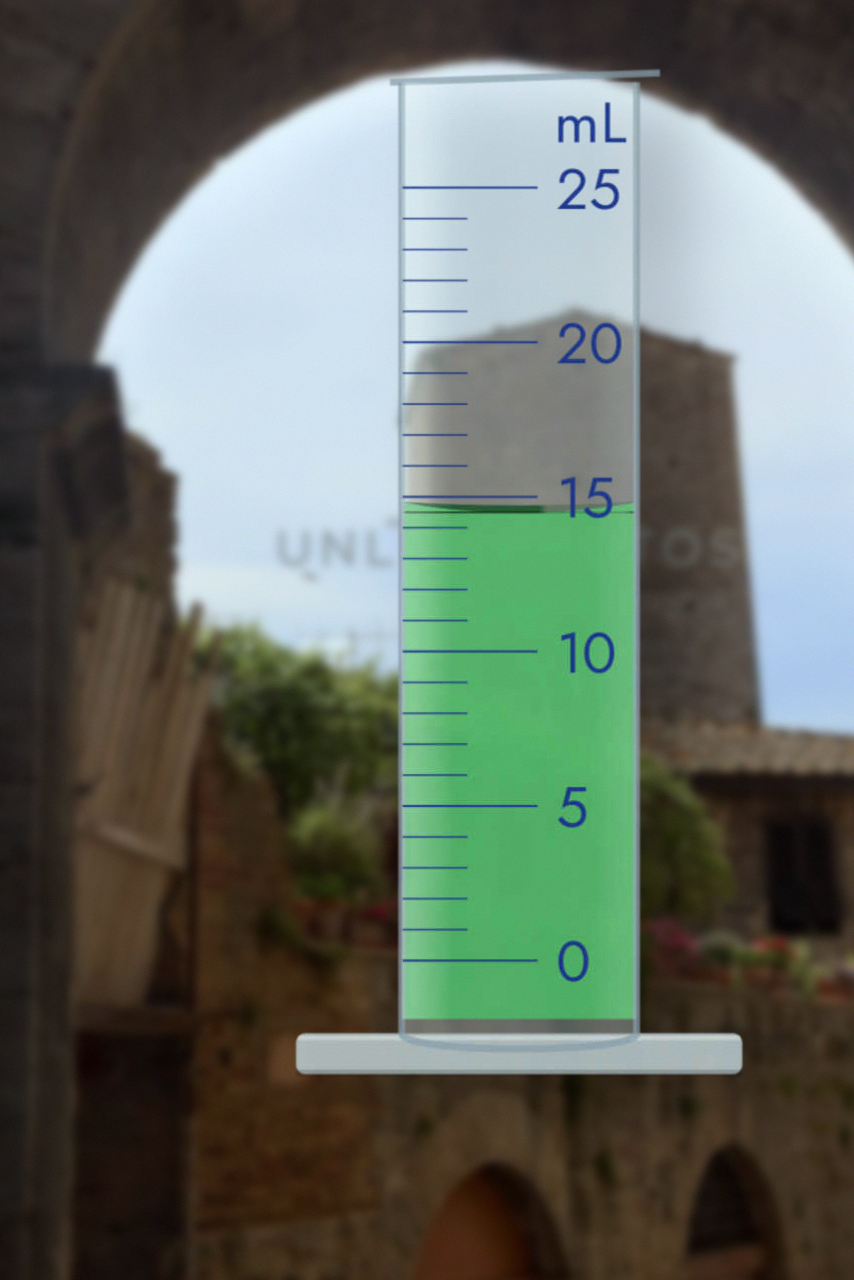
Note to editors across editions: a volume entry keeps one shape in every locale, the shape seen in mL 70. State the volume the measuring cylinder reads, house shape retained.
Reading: mL 14.5
